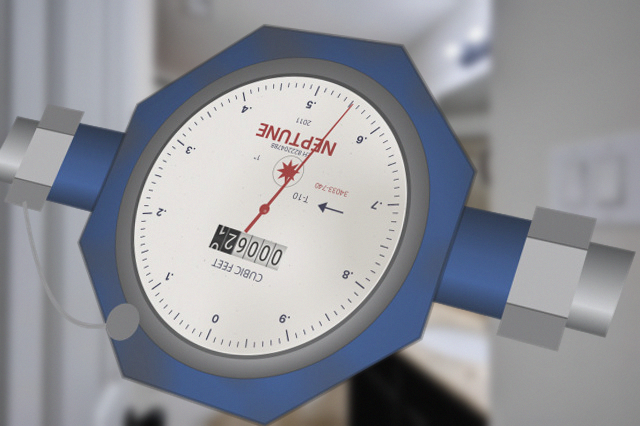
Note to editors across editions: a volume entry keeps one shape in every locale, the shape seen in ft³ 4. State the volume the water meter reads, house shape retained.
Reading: ft³ 620.55
